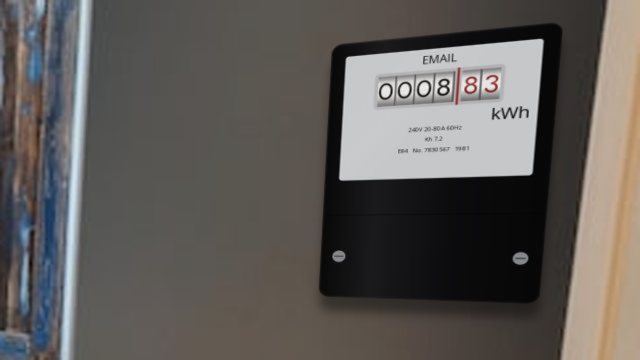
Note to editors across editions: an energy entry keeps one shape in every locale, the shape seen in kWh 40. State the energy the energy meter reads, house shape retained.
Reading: kWh 8.83
